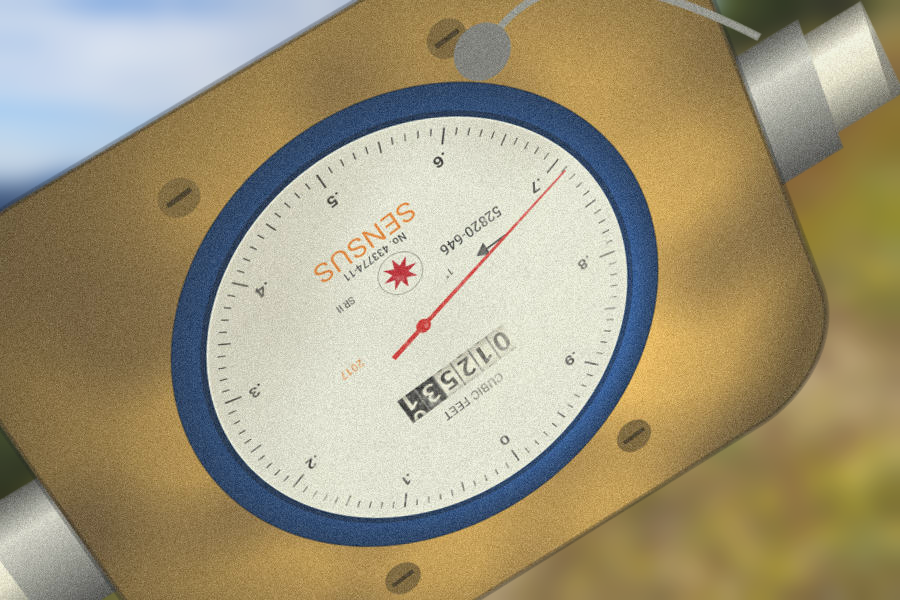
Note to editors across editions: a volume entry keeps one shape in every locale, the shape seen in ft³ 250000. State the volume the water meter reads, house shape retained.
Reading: ft³ 12530.71
